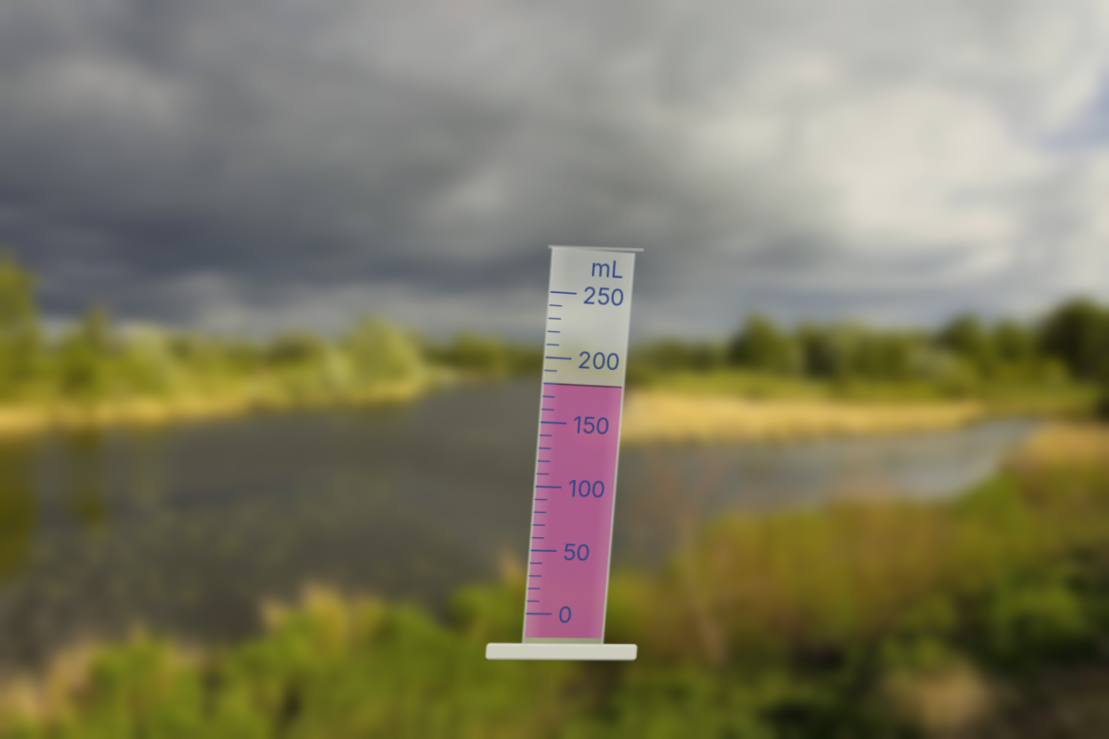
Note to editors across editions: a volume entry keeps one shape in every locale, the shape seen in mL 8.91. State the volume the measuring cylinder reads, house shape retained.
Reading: mL 180
